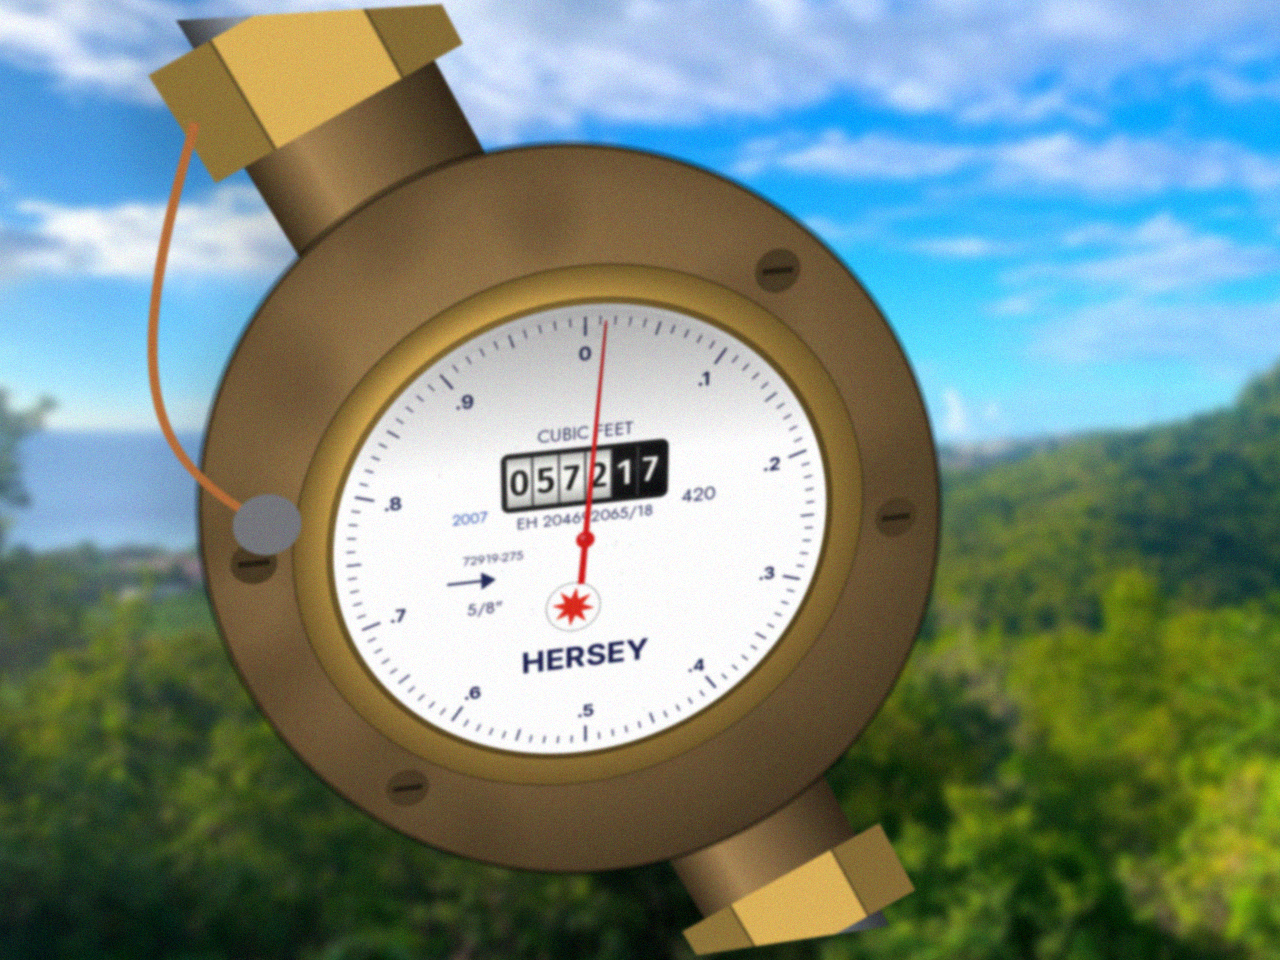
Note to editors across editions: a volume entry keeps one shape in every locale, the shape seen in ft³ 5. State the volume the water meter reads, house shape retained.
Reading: ft³ 57217.01
